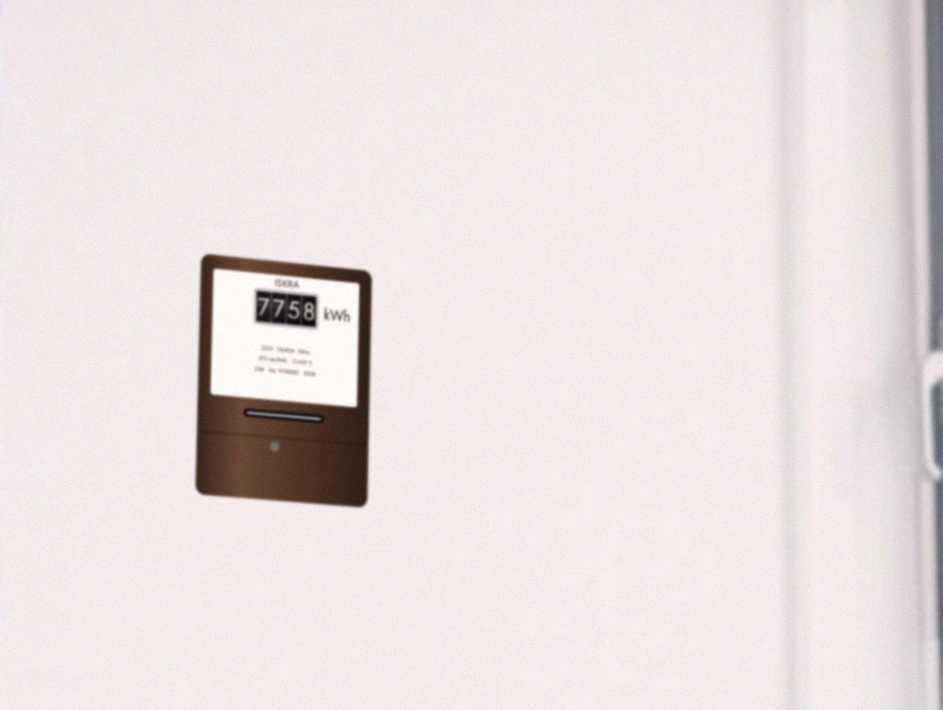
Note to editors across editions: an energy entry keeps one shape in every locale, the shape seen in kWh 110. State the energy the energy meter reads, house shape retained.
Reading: kWh 7758
